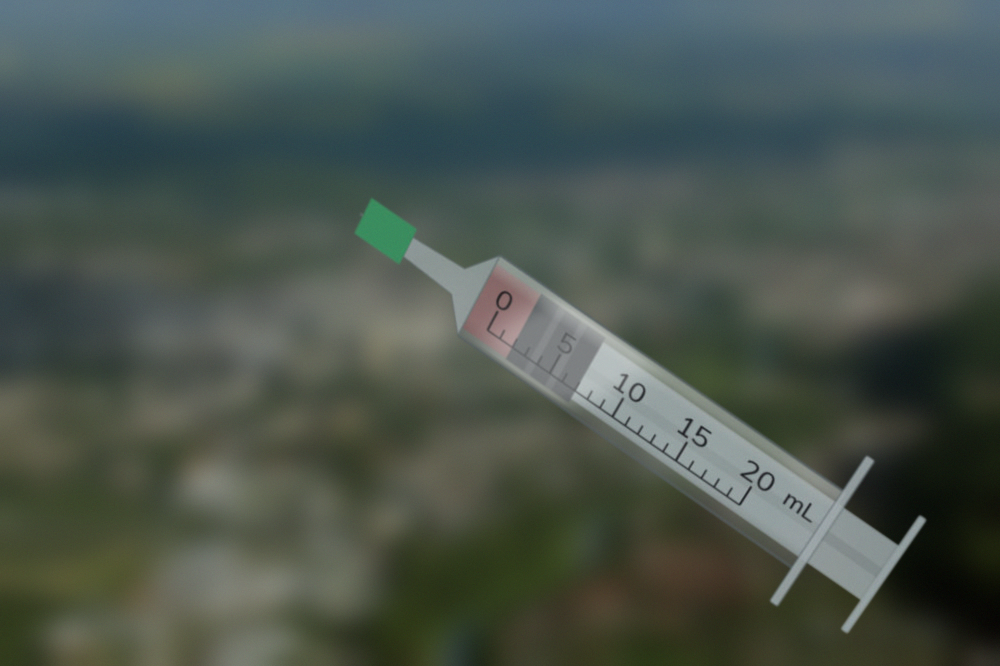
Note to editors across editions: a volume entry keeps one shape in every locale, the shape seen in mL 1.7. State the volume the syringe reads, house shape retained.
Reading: mL 2
